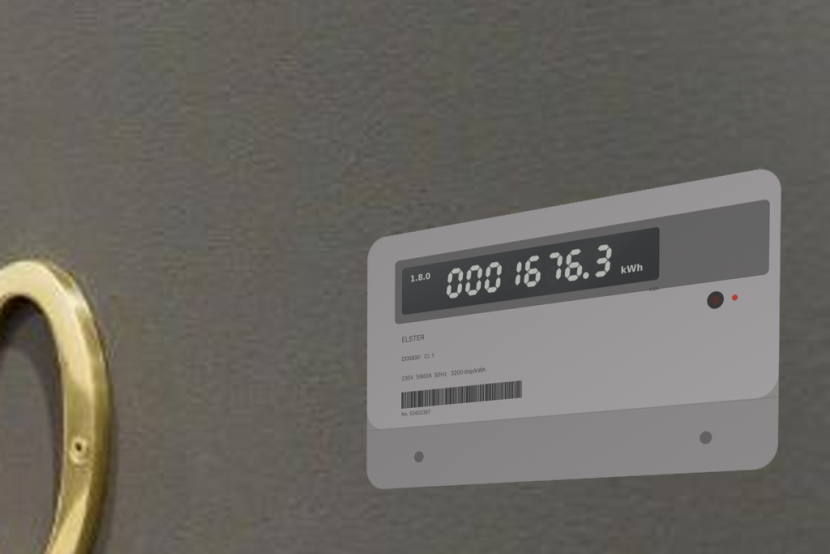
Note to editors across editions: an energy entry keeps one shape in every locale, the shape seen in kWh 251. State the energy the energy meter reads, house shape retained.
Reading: kWh 1676.3
